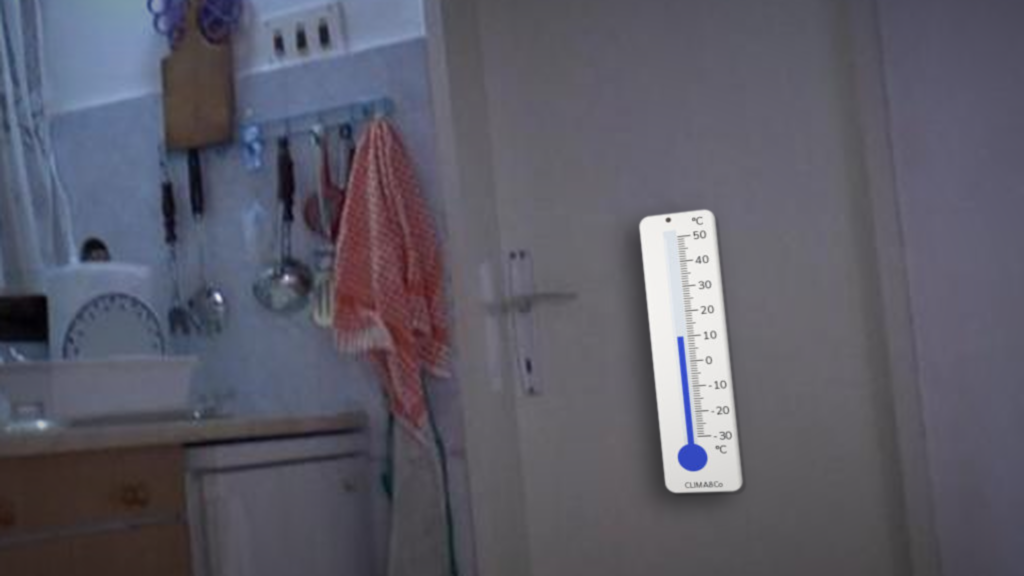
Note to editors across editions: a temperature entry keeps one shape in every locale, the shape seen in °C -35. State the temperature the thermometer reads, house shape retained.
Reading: °C 10
